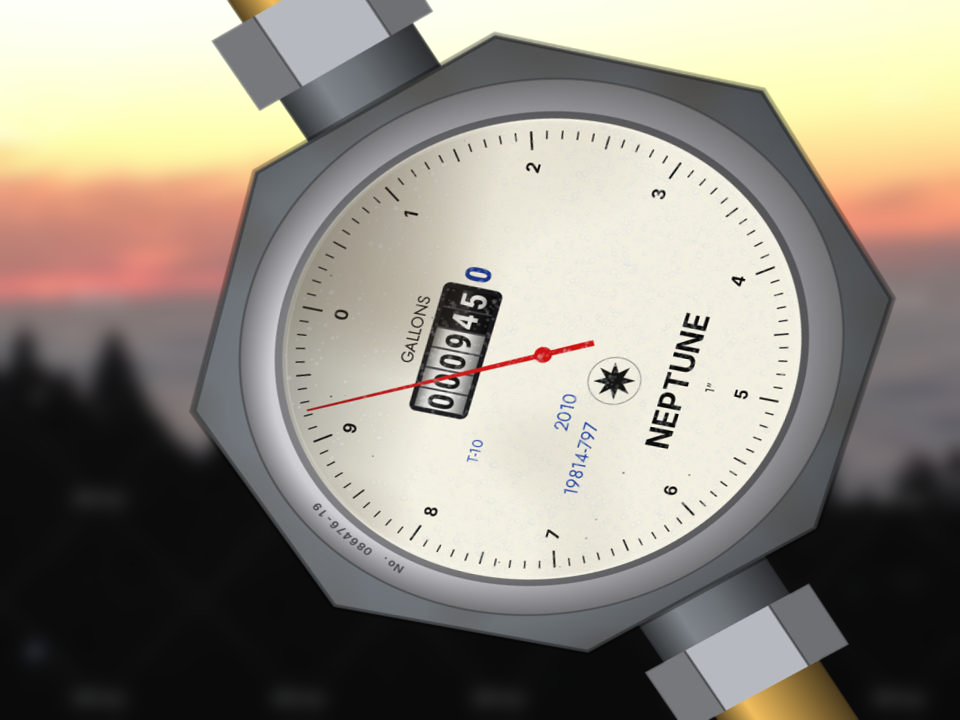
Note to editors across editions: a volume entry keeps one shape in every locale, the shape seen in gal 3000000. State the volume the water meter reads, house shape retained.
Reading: gal 9449.2
